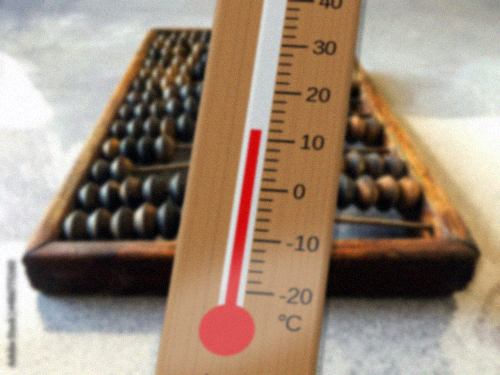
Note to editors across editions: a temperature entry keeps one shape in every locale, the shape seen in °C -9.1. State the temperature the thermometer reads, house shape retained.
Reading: °C 12
